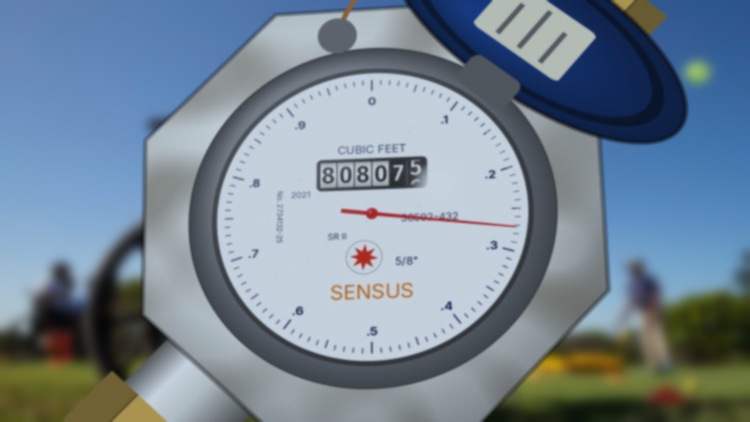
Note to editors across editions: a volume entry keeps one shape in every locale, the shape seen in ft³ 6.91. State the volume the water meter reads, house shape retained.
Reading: ft³ 808075.27
